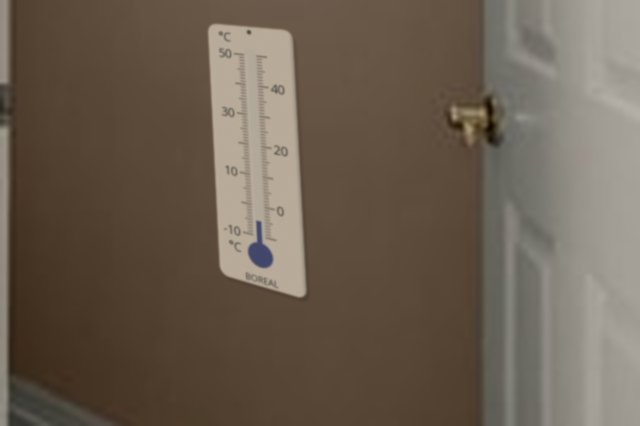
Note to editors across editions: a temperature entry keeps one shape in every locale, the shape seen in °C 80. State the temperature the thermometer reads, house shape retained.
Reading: °C -5
